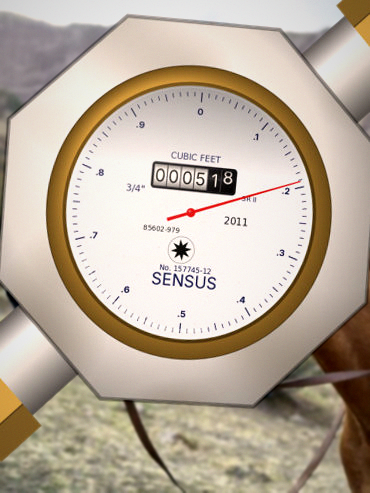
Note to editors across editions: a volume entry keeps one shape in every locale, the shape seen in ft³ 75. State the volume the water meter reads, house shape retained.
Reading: ft³ 518.19
